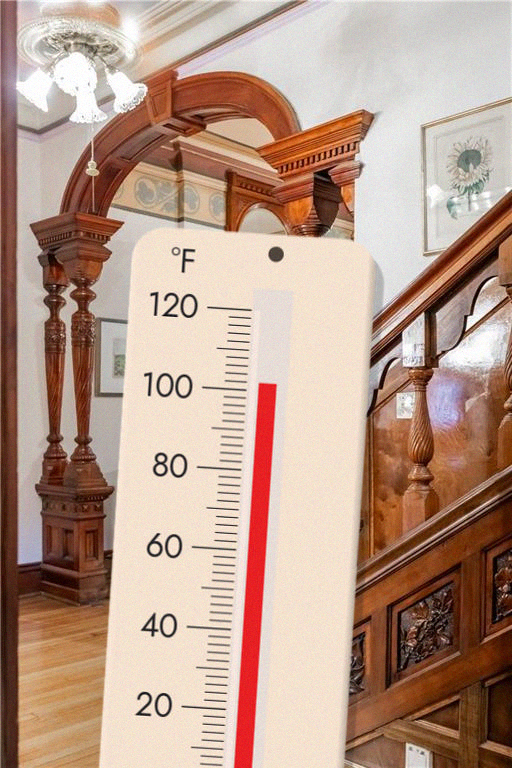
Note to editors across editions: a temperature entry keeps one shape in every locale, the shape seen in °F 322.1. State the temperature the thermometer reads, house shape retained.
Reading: °F 102
